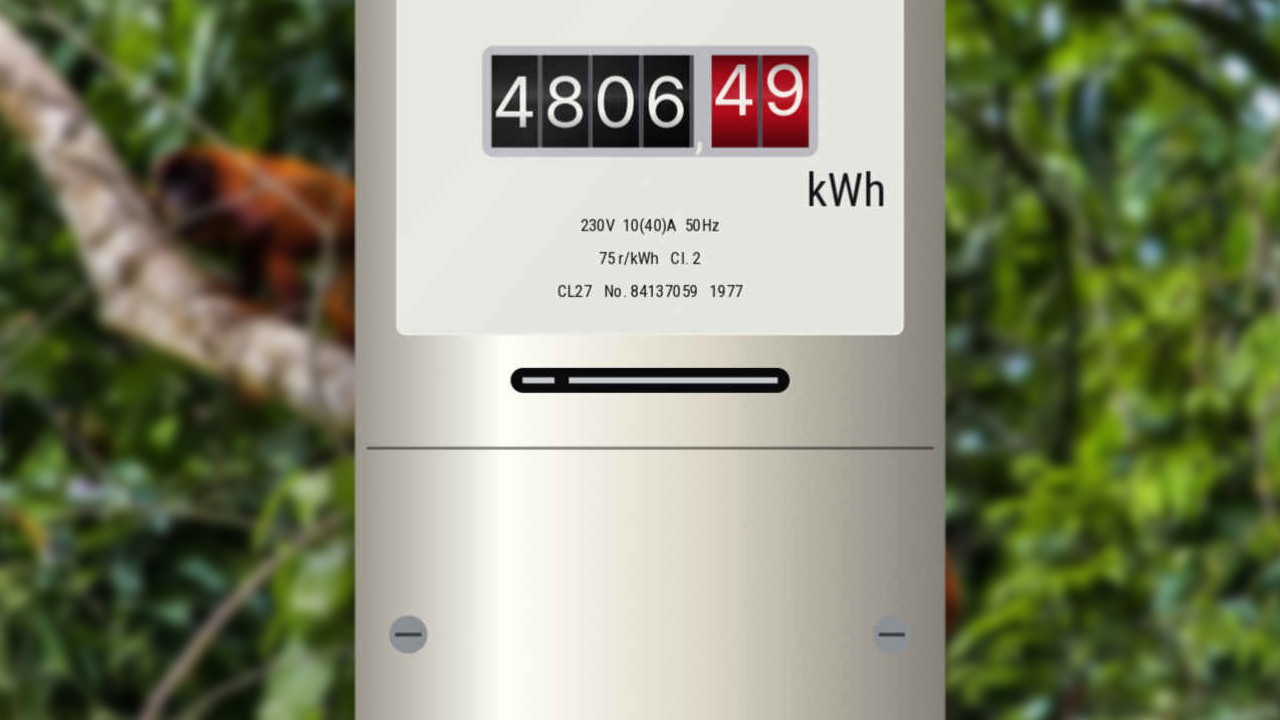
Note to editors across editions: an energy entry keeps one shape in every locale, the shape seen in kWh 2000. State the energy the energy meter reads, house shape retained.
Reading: kWh 4806.49
